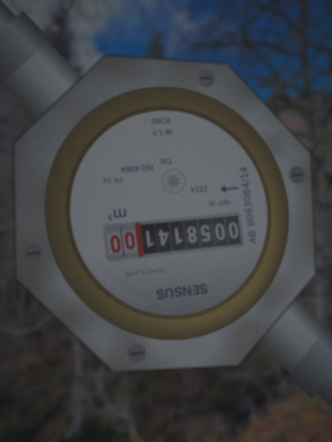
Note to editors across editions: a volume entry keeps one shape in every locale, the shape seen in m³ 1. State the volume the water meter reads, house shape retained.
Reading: m³ 58141.00
